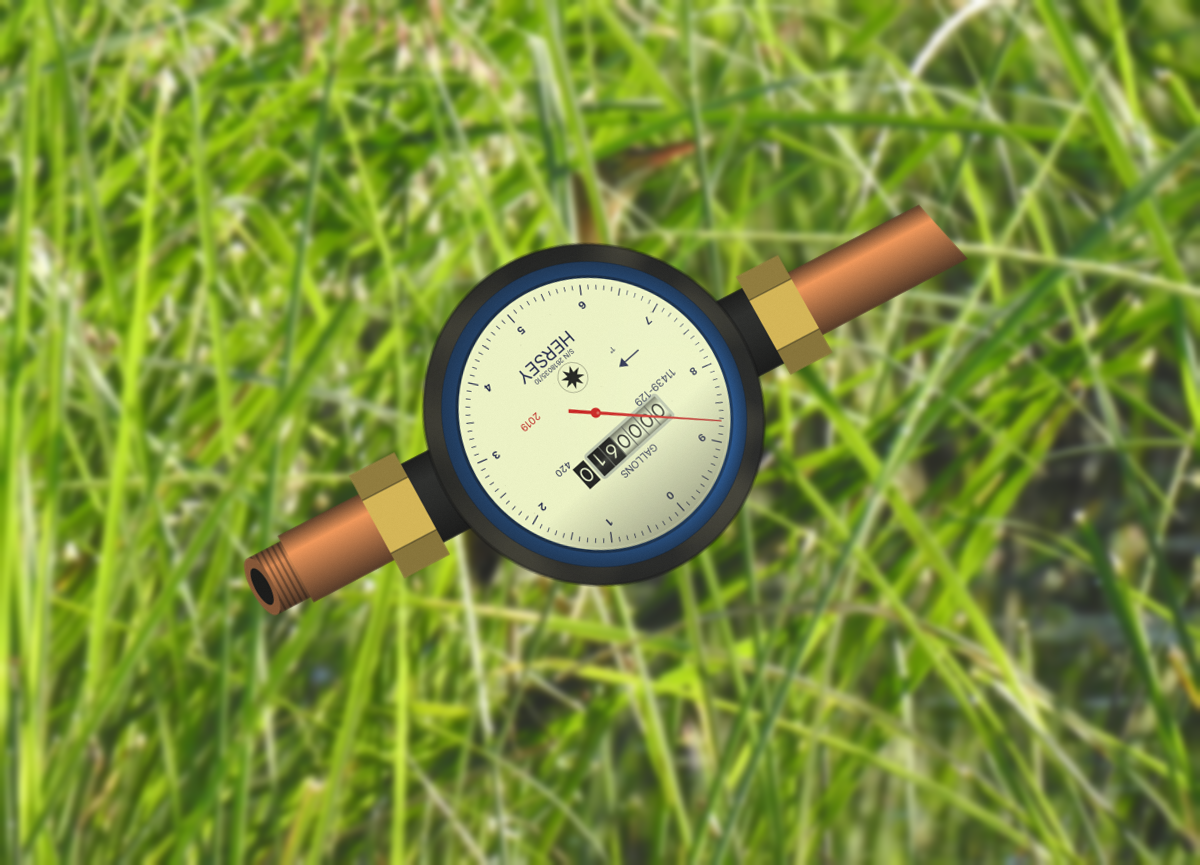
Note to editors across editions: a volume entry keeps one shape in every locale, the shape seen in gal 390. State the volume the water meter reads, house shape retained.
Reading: gal 608.7
